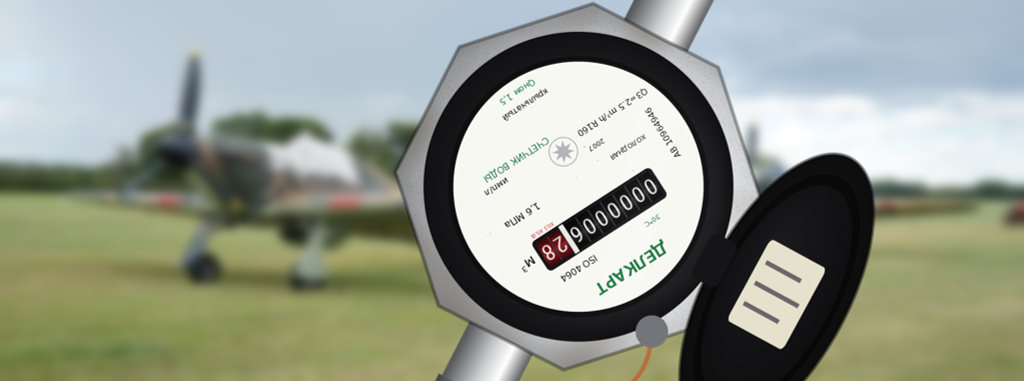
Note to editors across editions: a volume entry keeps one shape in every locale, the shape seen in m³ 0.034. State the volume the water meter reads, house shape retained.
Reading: m³ 6.28
